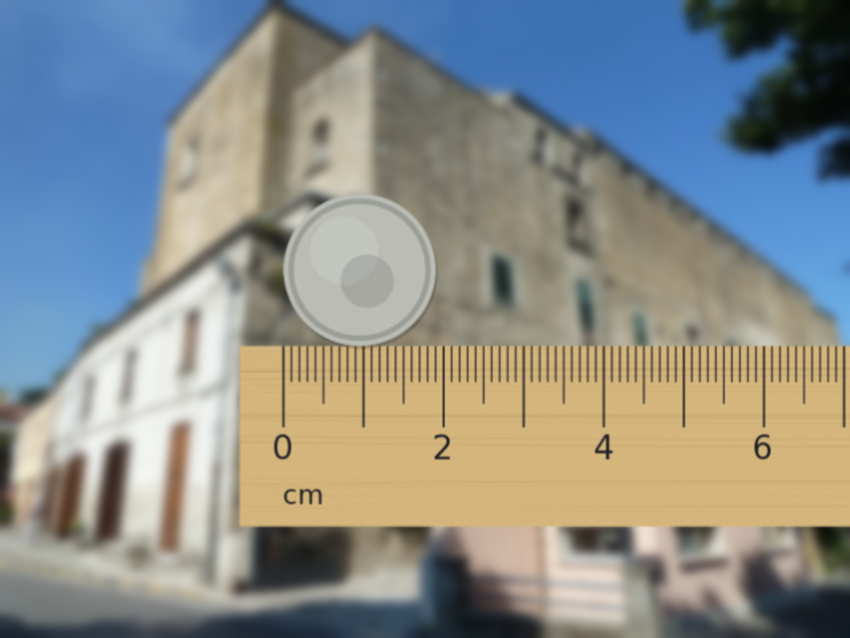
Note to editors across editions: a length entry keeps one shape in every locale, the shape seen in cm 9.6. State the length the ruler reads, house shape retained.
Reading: cm 1.9
